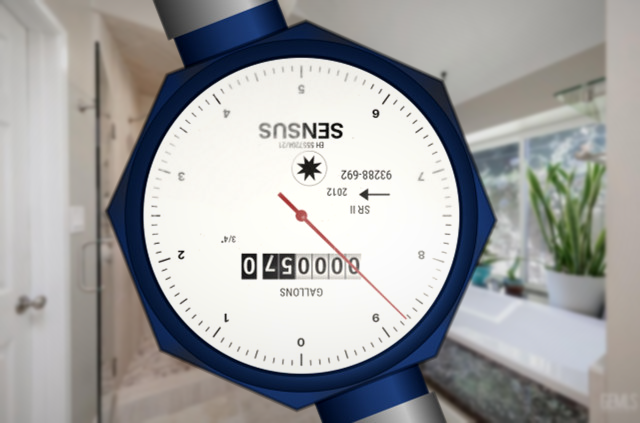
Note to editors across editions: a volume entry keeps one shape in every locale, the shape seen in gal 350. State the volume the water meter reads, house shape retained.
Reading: gal 568.7
